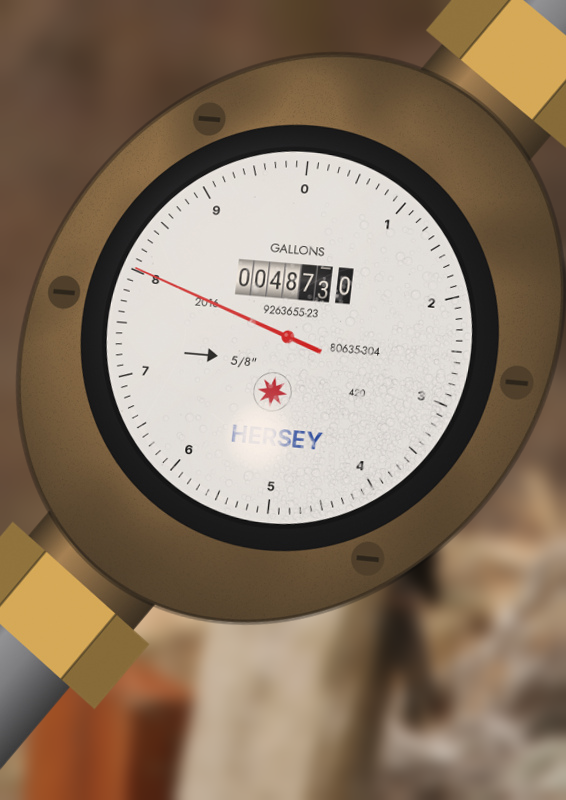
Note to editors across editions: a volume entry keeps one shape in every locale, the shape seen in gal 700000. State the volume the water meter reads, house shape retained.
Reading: gal 48728.0
